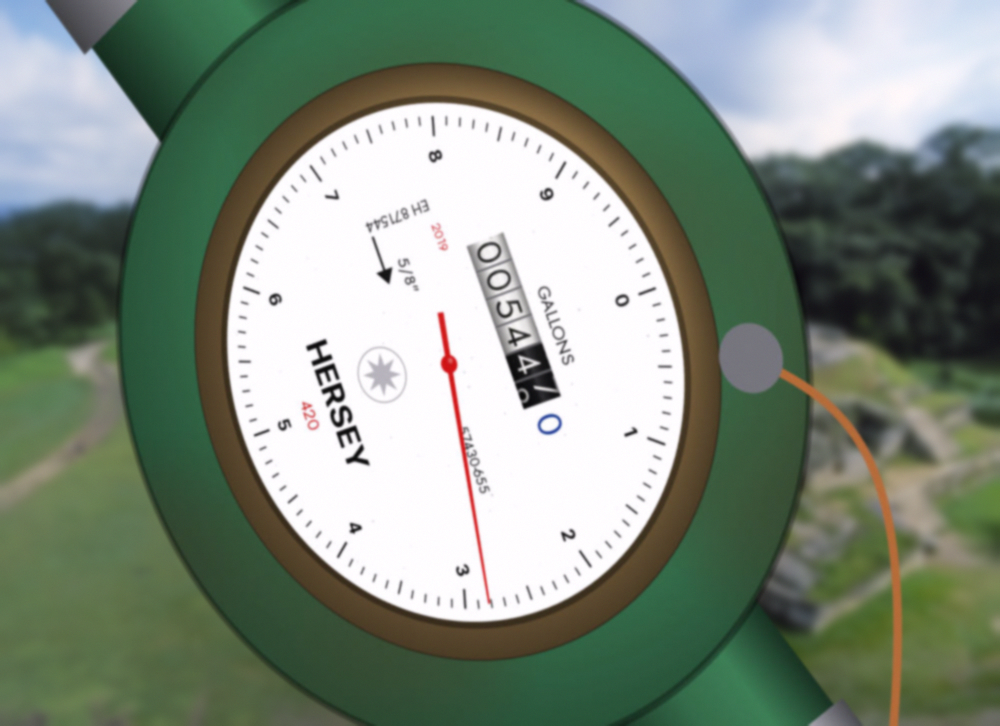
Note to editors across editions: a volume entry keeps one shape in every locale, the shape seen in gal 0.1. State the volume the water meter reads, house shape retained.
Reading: gal 54472.8
